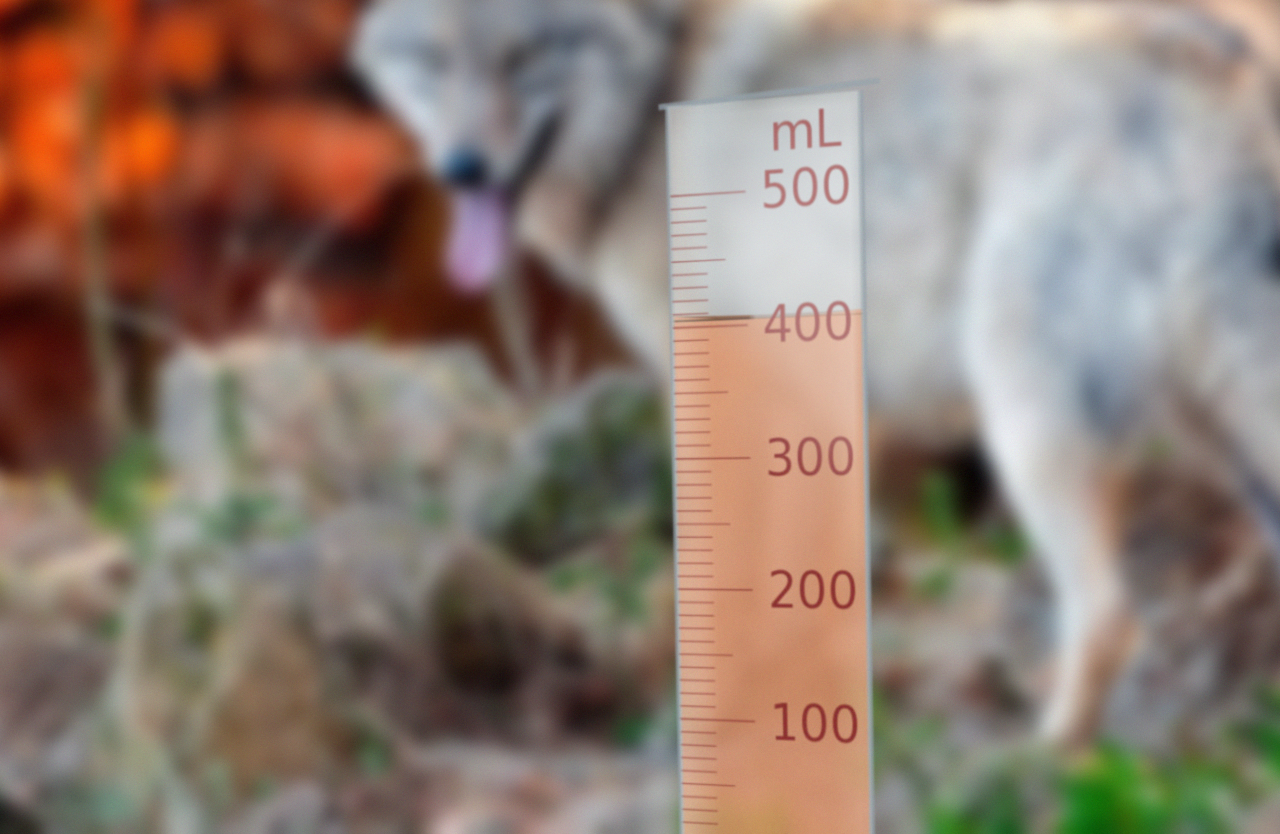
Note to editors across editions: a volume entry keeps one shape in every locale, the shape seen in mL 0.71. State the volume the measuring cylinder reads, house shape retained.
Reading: mL 405
